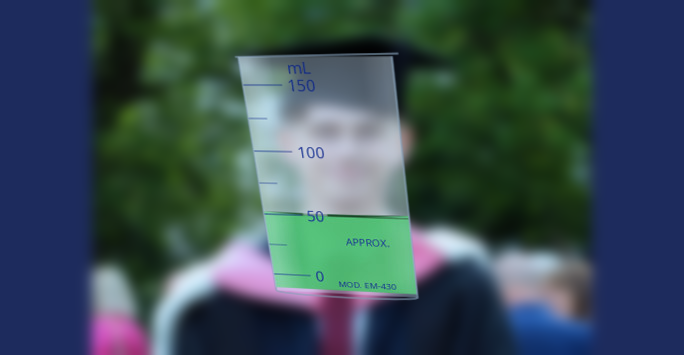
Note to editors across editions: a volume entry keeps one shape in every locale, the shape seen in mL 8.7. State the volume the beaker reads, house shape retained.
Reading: mL 50
